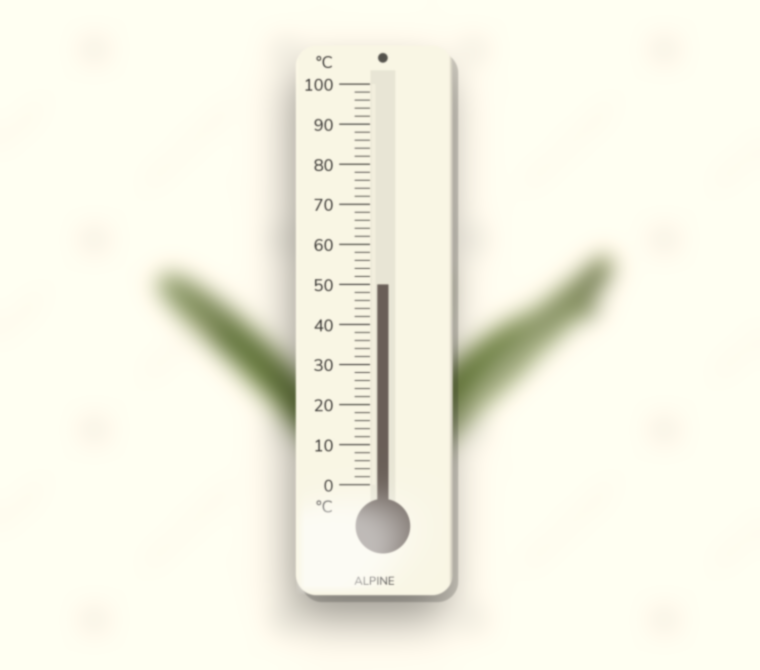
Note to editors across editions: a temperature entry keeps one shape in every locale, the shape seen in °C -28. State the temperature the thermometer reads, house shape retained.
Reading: °C 50
